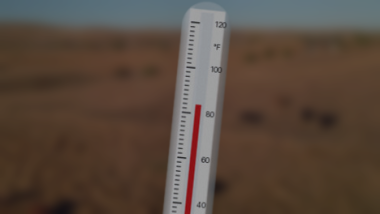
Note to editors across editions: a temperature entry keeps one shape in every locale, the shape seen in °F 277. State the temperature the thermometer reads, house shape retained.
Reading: °F 84
